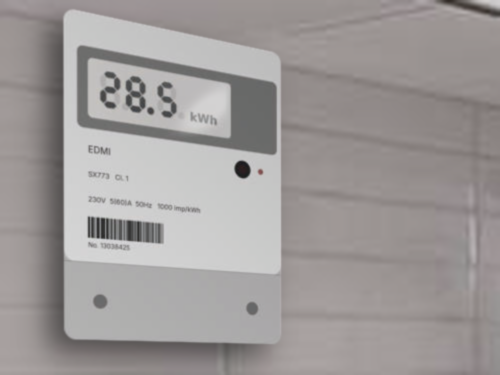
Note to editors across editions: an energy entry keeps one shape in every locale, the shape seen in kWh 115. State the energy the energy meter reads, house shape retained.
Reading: kWh 28.5
